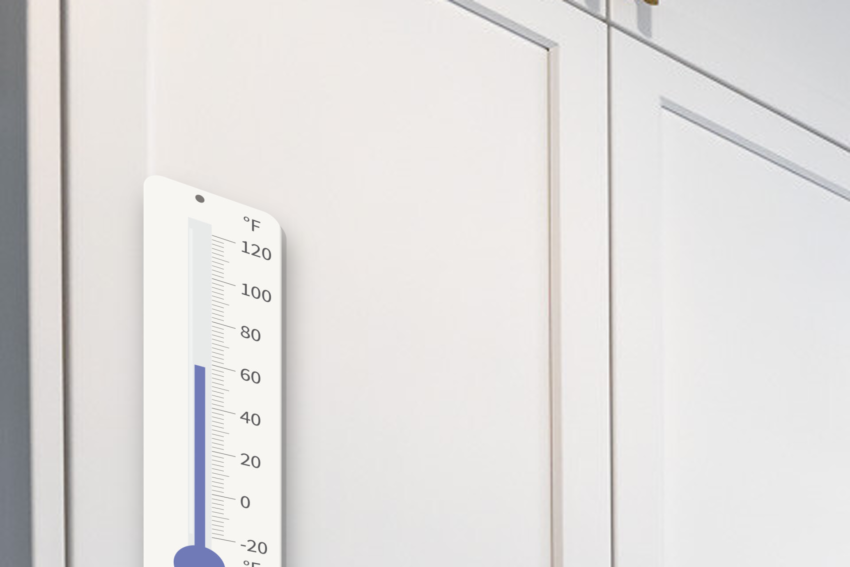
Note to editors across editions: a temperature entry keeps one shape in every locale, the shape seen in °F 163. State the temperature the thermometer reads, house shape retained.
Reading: °F 58
